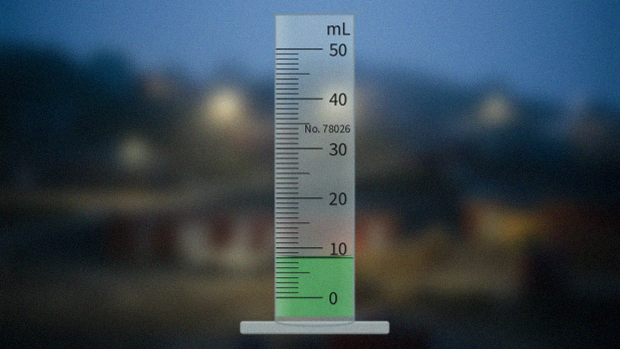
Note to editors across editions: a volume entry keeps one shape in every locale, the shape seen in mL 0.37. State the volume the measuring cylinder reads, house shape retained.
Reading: mL 8
